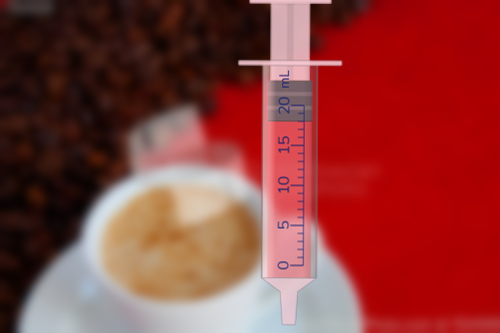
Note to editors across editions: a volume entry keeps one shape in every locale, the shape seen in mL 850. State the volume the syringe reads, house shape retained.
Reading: mL 18
